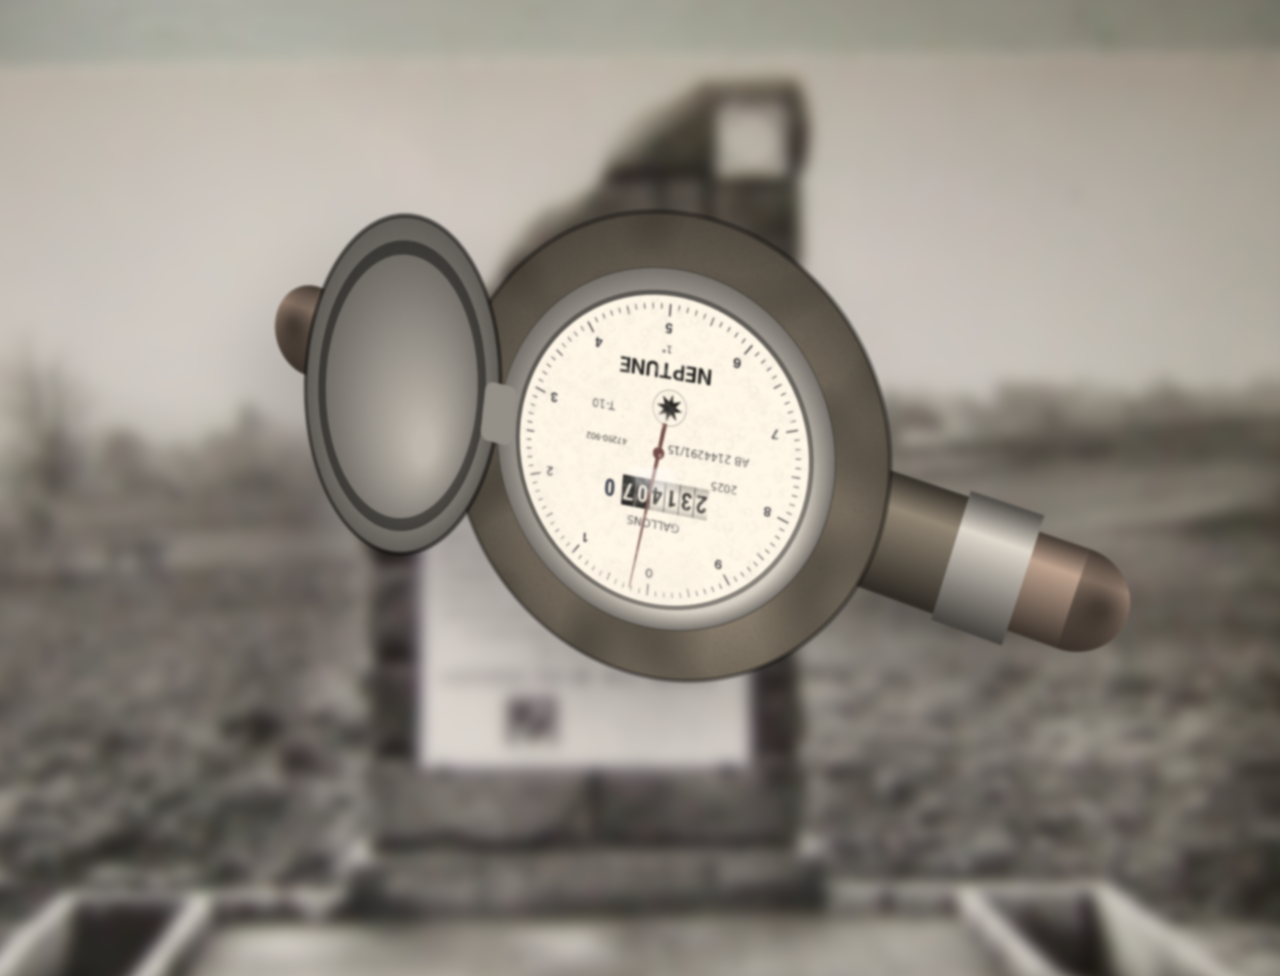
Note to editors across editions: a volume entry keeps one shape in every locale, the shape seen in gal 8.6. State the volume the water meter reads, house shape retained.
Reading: gal 2314070.2
